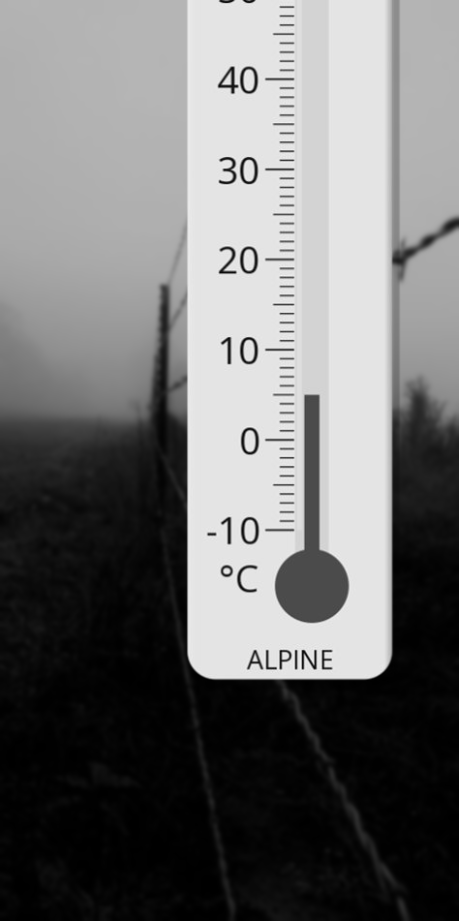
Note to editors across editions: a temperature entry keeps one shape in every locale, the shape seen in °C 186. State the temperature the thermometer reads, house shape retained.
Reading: °C 5
